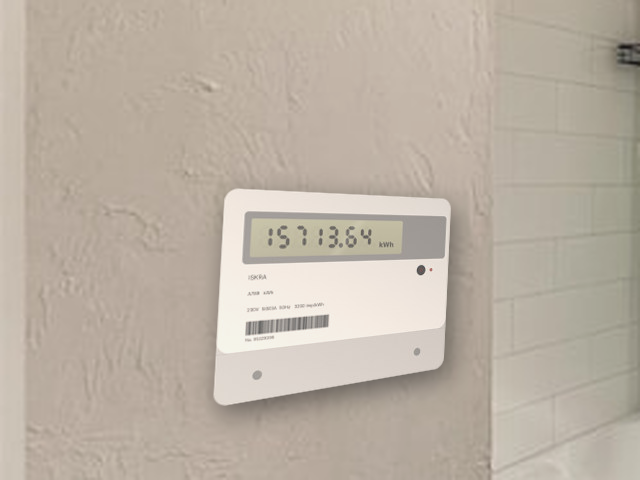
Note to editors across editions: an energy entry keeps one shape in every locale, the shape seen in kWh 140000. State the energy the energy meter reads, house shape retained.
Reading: kWh 15713.64
